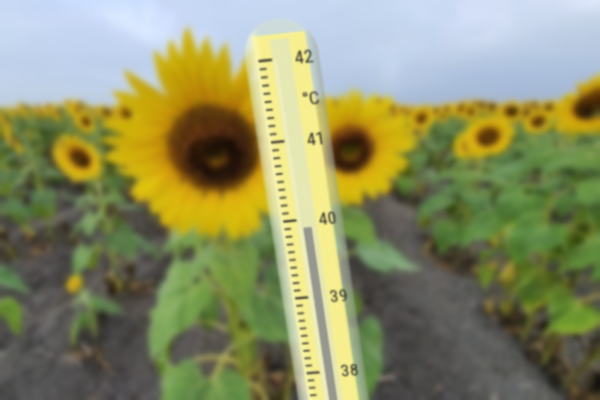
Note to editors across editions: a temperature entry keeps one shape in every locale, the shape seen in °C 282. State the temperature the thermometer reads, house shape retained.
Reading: °C 39.9
